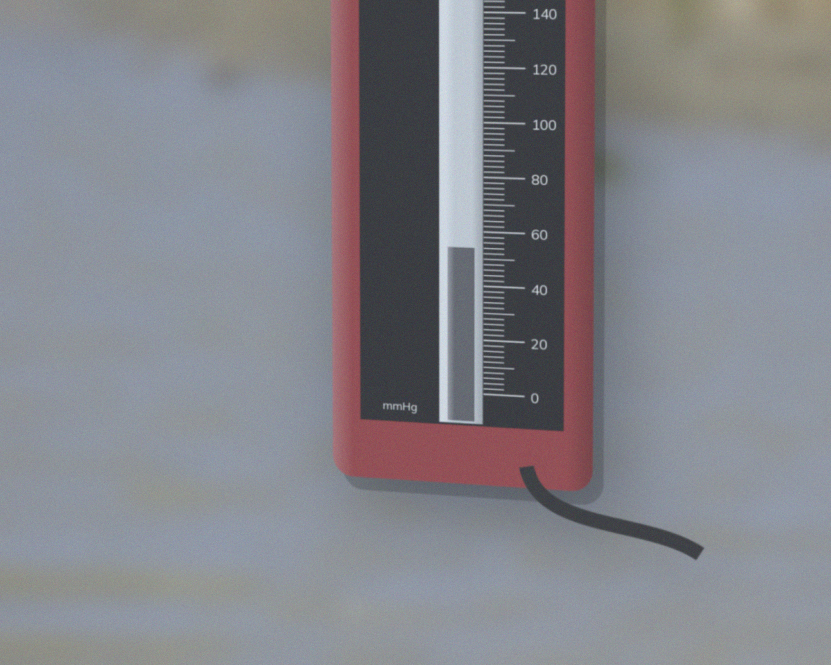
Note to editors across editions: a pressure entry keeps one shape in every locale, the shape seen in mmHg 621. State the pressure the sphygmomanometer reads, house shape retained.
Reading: mmHg 54
